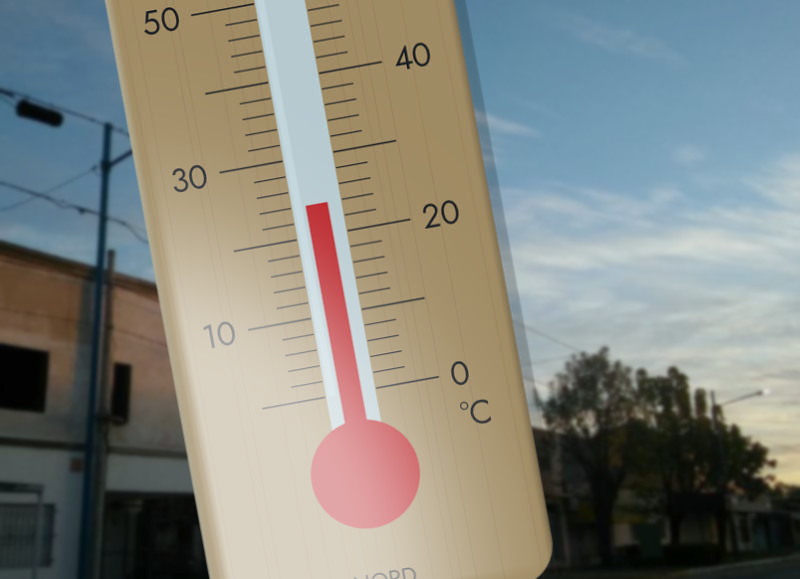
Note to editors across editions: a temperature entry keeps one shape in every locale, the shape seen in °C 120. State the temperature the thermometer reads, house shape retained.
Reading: °C 24
